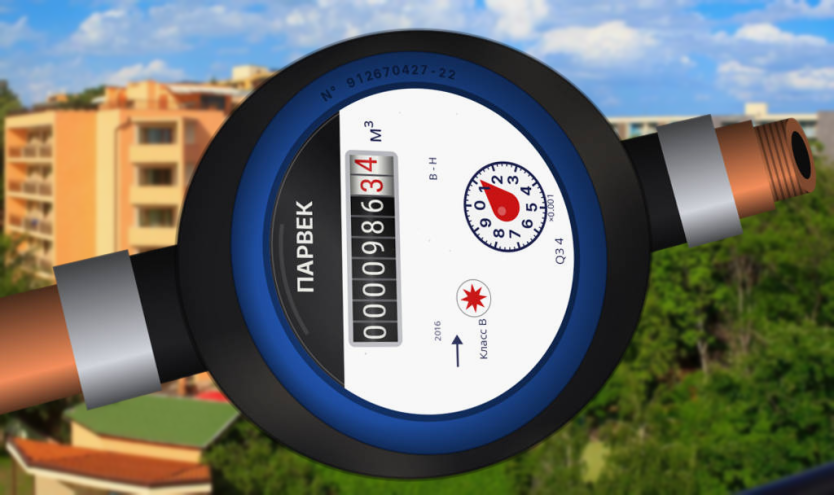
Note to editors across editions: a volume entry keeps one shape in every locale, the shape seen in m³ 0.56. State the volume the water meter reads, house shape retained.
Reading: m³ 986.341
